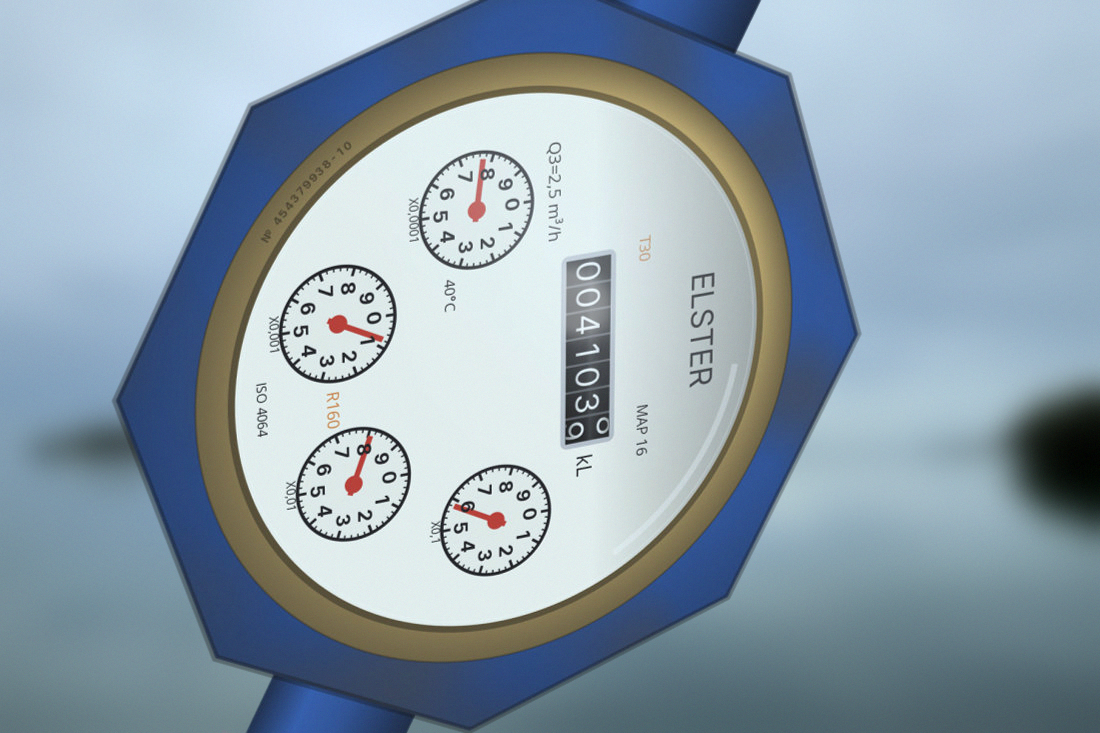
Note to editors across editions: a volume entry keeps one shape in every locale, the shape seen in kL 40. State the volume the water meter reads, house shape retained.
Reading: kL 41038.5807
